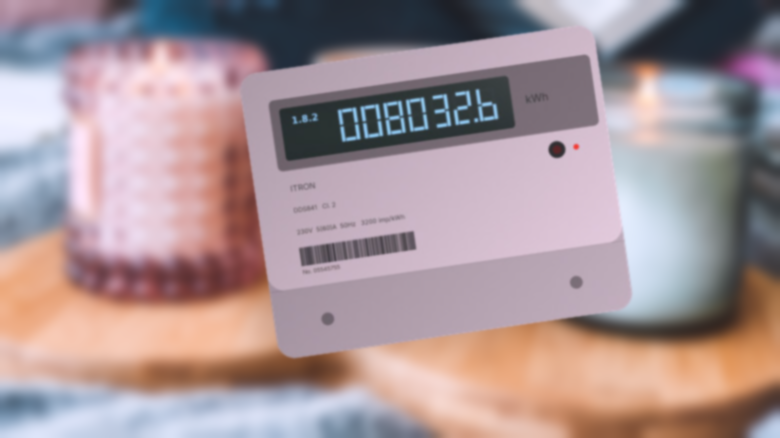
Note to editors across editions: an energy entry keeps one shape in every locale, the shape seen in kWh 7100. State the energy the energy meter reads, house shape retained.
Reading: kWh 8032.6
